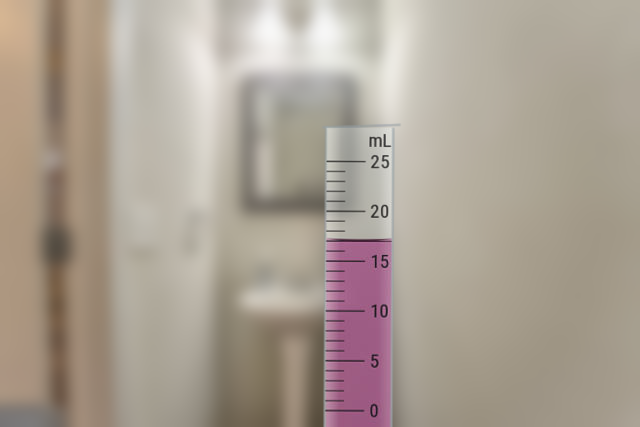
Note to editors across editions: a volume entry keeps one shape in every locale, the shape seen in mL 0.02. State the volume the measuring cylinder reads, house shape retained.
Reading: mL 17
